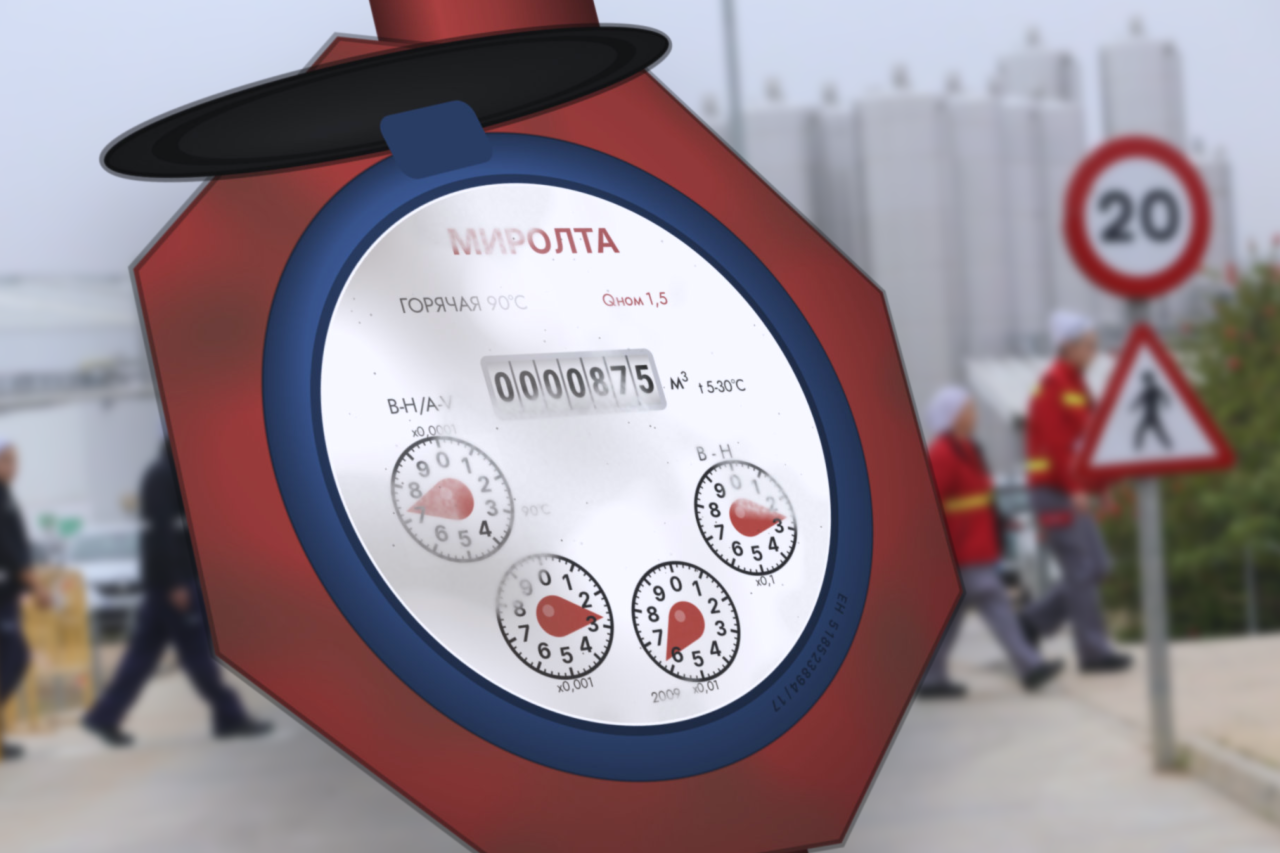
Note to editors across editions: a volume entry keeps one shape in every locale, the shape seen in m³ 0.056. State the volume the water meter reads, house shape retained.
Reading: m³ 875.2627
